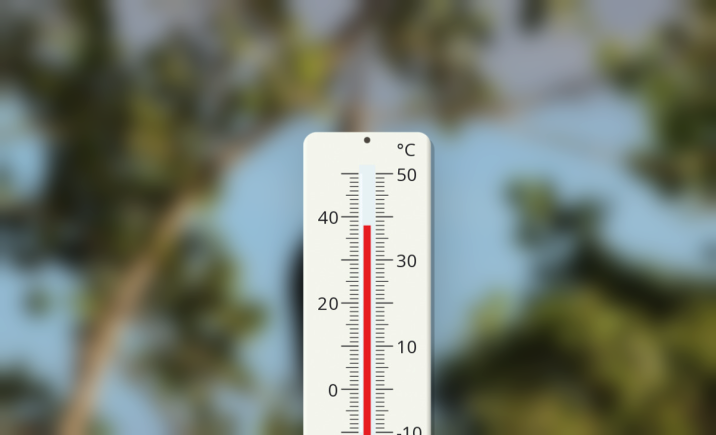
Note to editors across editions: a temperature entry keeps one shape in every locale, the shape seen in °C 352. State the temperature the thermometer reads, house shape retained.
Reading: °C 38
